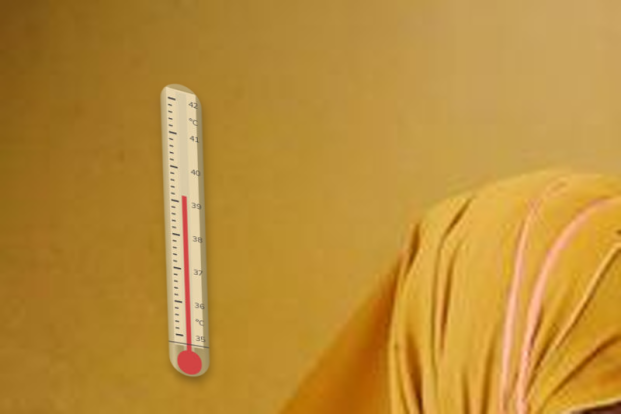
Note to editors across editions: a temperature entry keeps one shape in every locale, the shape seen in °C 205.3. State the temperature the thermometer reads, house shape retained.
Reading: °C 39.2
